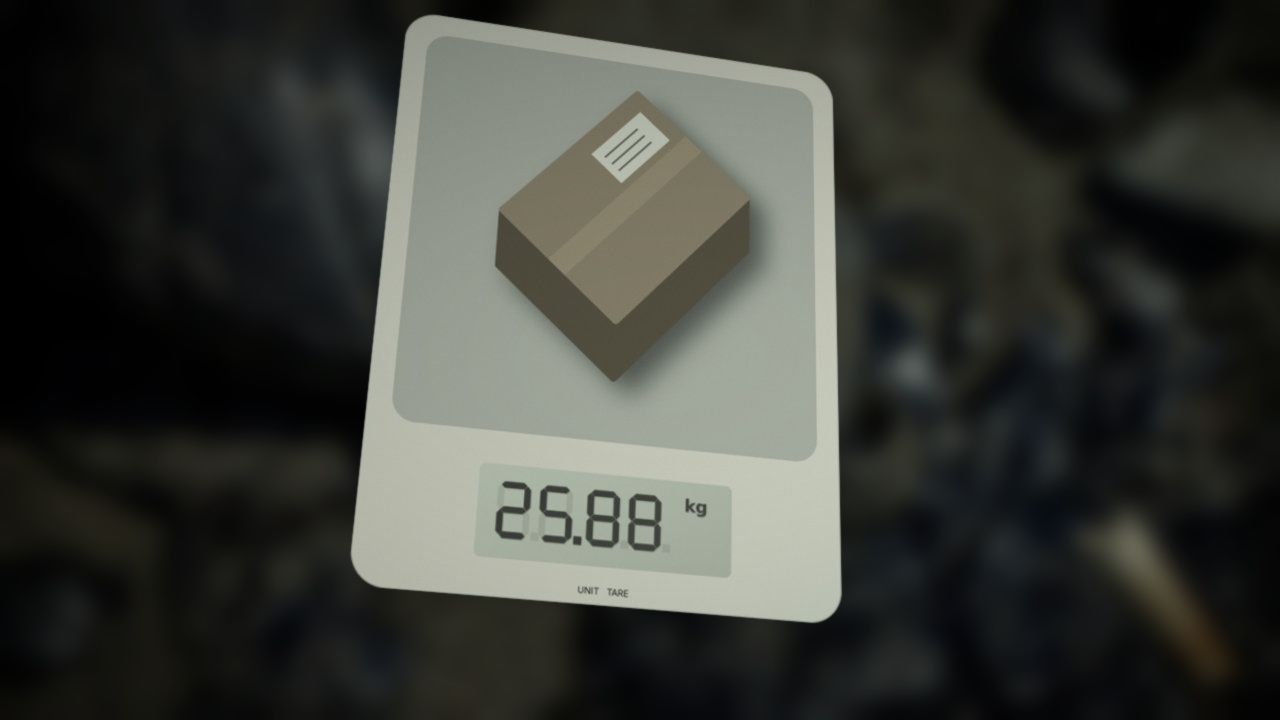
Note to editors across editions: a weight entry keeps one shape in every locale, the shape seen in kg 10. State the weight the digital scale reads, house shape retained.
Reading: kg 25.88
